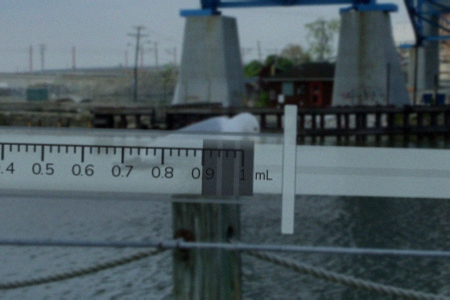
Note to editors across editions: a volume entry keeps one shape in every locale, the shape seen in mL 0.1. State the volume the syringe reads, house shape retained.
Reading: mL 0.9
